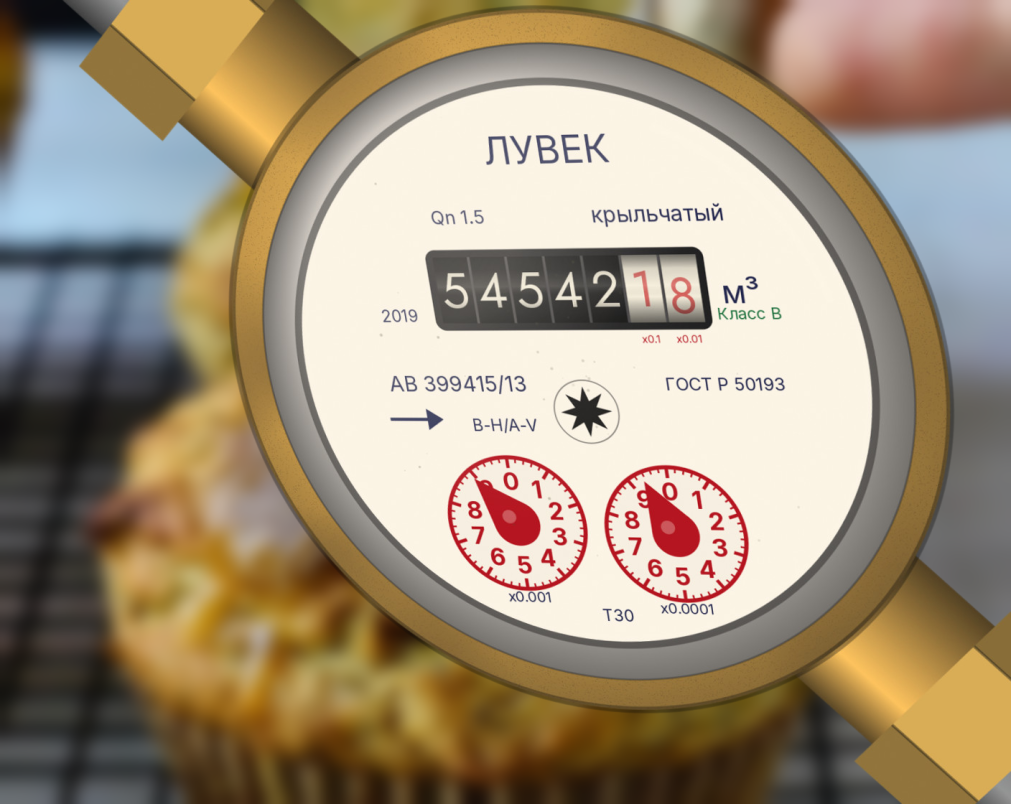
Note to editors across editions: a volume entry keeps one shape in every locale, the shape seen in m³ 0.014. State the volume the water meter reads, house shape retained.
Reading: m³ 54542.1789
